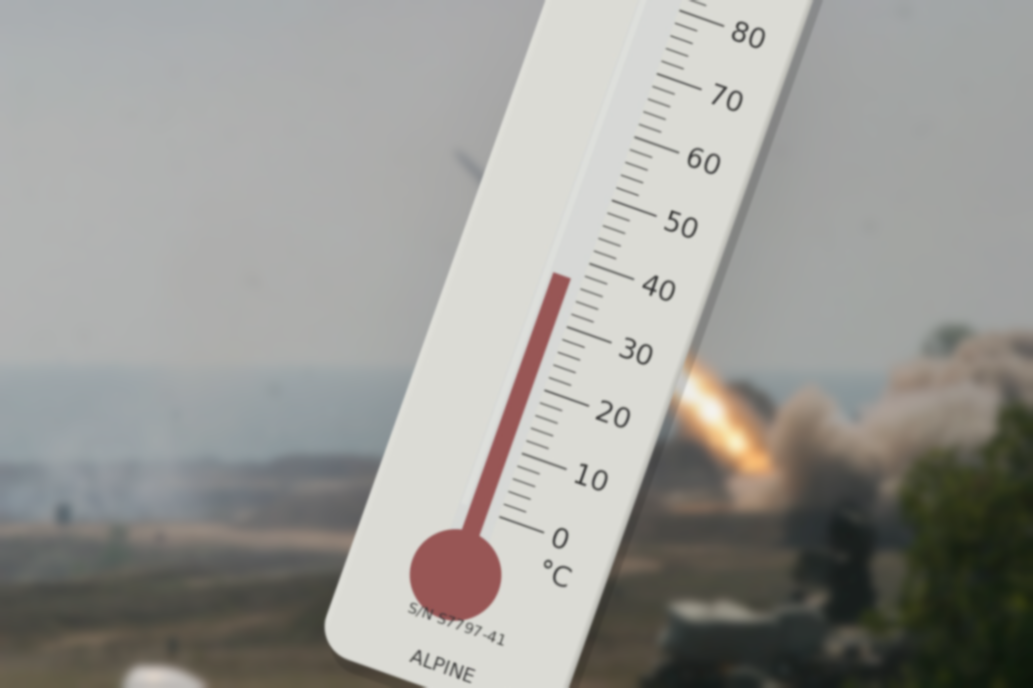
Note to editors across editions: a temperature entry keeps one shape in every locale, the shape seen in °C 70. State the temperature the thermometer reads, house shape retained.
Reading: °C 37
